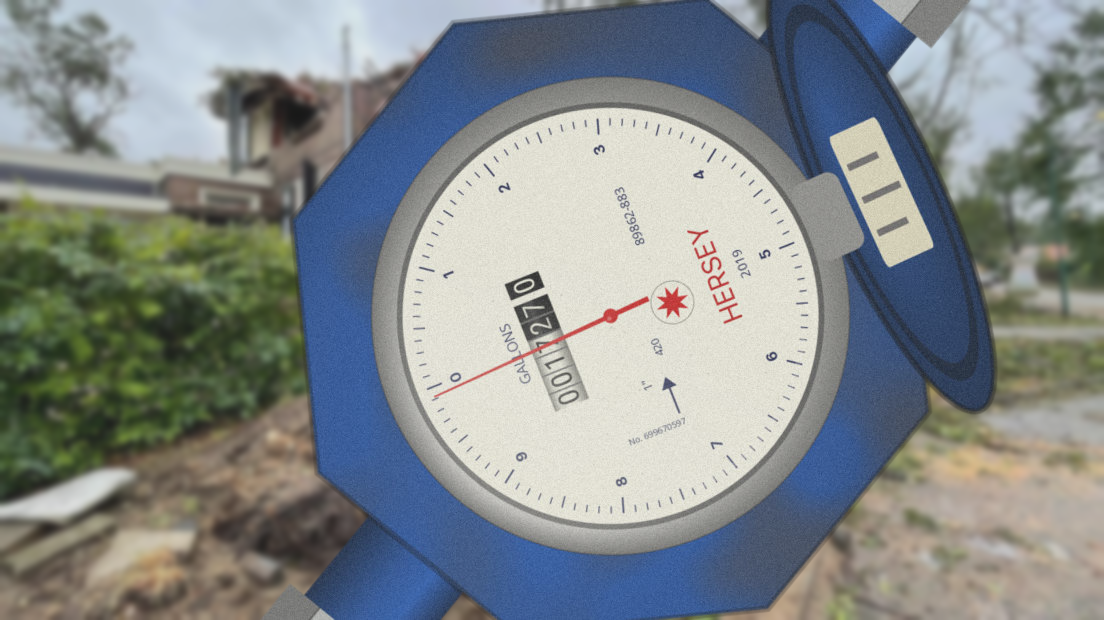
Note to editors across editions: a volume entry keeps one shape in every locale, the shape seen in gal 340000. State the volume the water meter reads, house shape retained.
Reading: gal 17269.9
